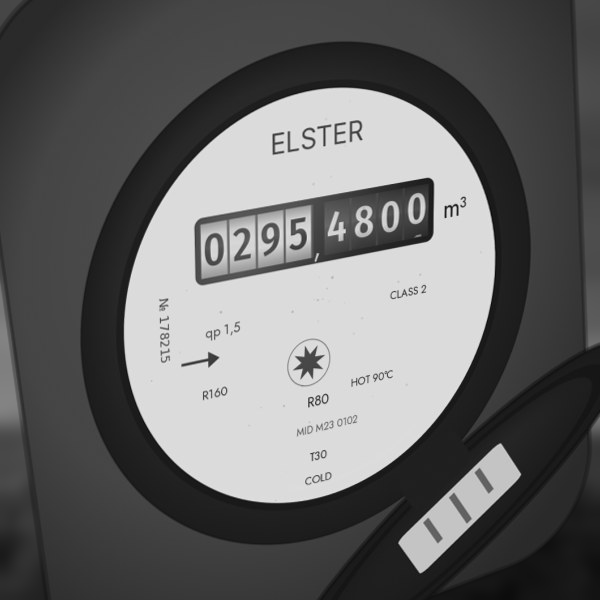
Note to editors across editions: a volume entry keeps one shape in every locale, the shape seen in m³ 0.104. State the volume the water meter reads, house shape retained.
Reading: m³ 295.4800
